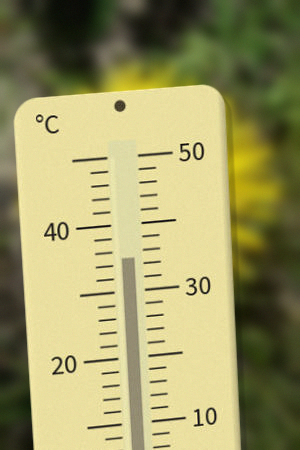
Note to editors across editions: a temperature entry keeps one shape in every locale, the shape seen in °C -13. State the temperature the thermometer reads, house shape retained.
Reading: °C 35
